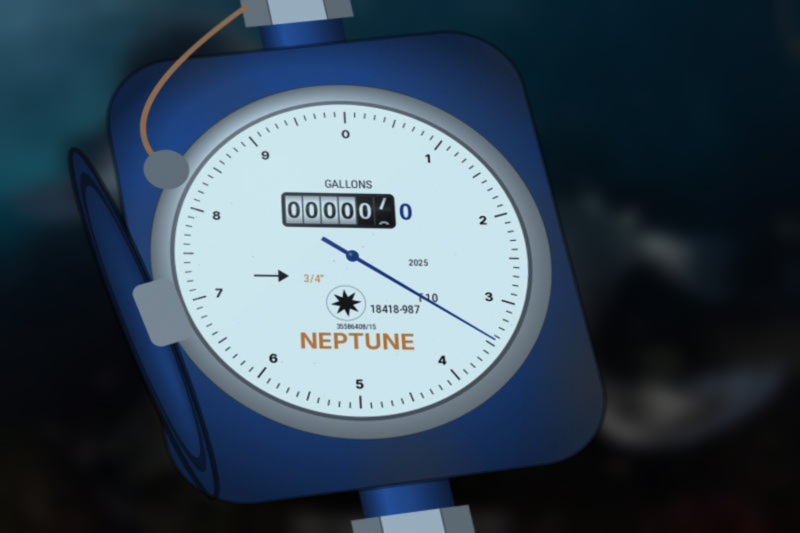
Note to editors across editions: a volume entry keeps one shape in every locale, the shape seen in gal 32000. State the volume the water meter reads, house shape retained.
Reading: gal 73.4
